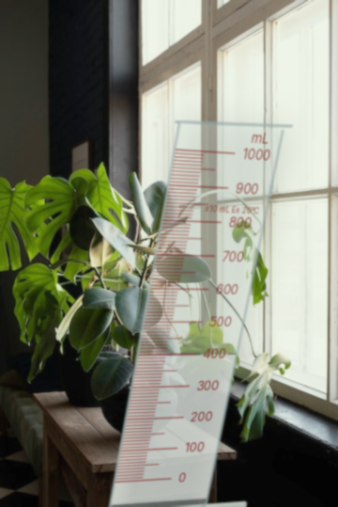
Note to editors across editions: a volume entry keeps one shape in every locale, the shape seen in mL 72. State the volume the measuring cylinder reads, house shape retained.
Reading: mL 400
